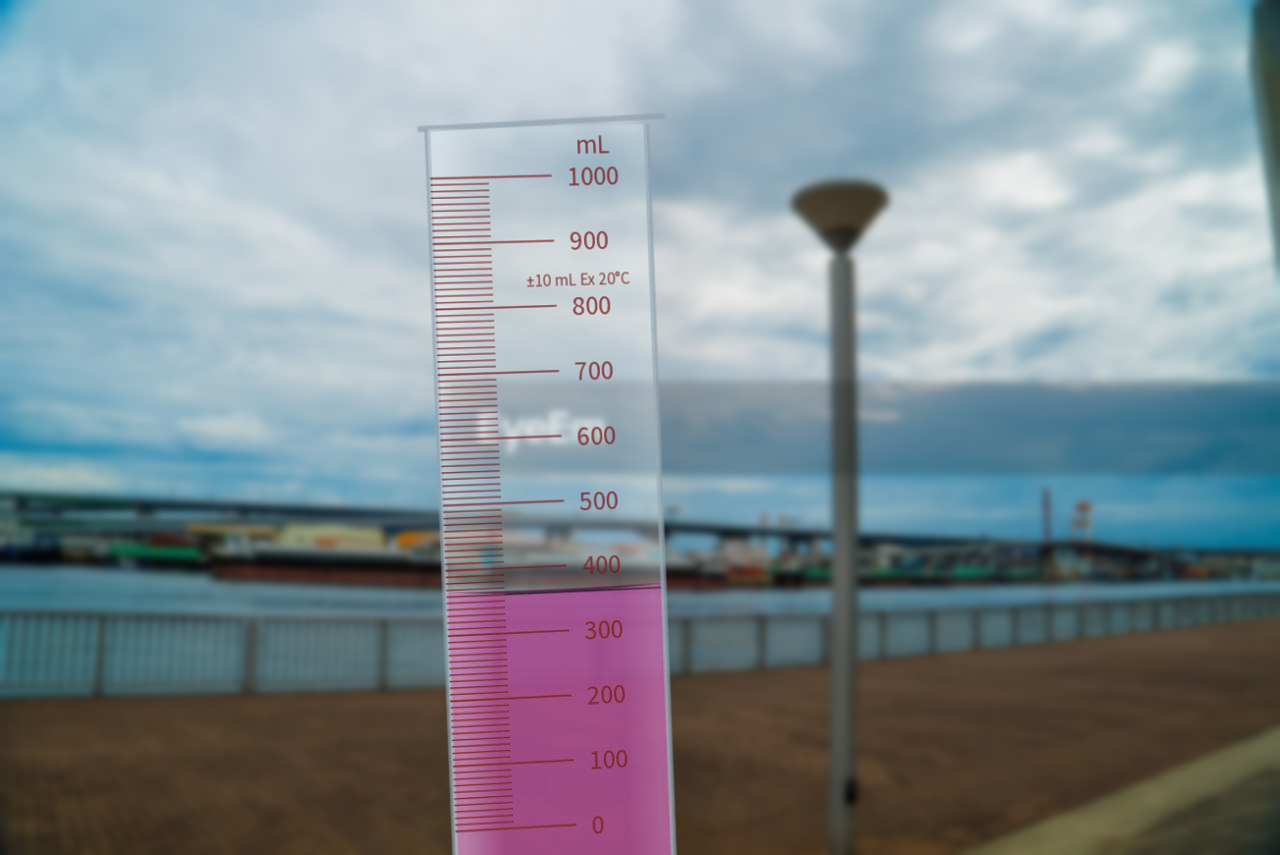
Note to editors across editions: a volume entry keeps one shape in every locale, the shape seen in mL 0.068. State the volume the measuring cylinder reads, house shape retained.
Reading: mL 360
